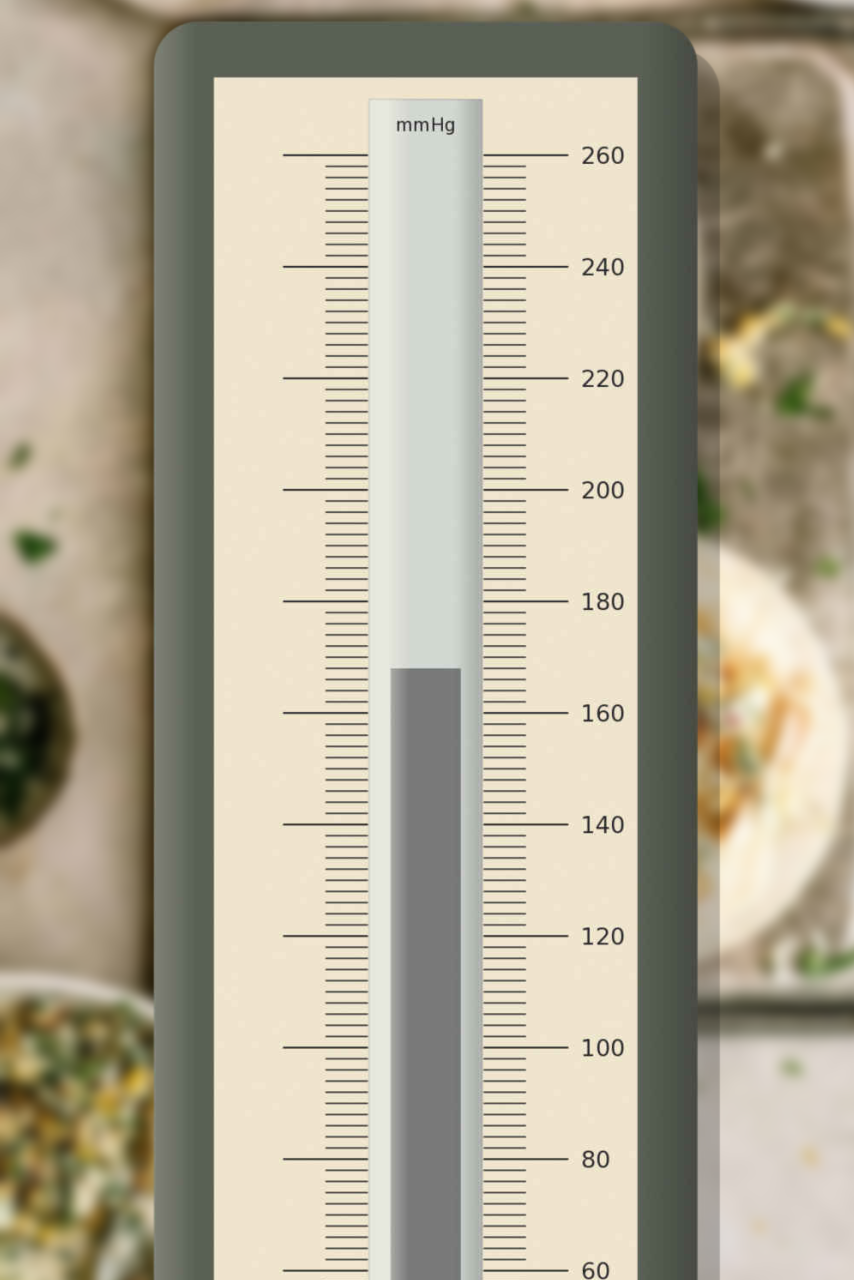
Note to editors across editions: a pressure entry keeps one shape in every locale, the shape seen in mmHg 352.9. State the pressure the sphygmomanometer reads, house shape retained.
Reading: mmHg 168
